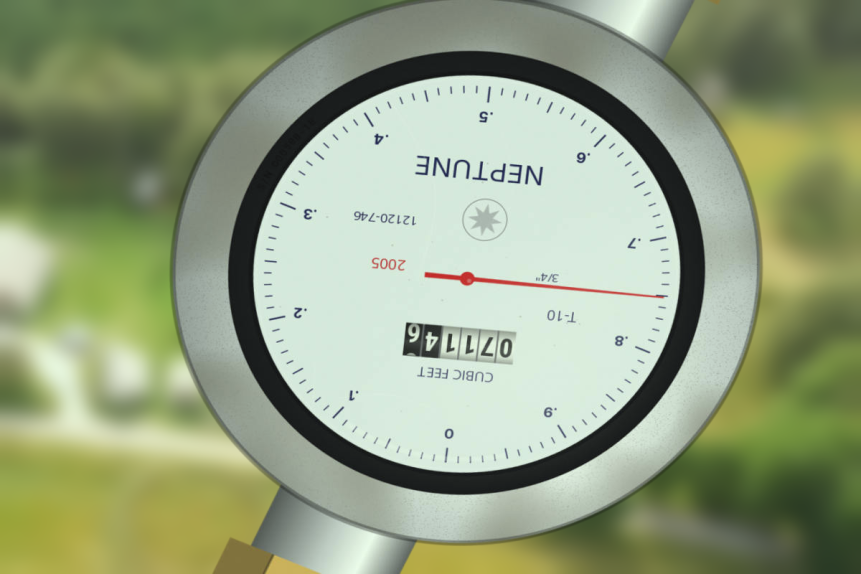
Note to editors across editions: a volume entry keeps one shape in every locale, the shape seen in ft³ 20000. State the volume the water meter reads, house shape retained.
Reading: ft³ 71145.75
